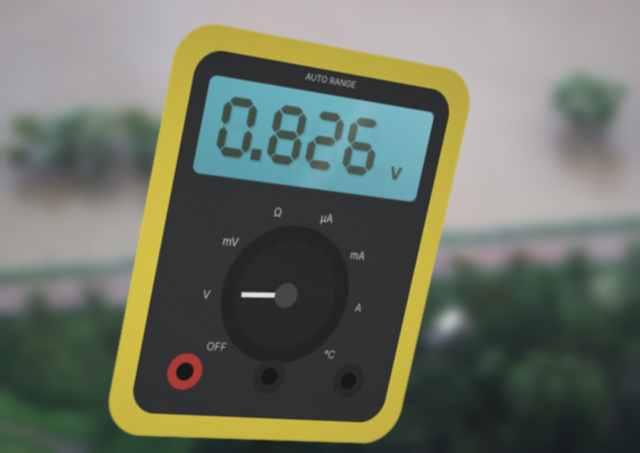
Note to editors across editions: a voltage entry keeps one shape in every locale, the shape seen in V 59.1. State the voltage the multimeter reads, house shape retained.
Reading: V 0.826
